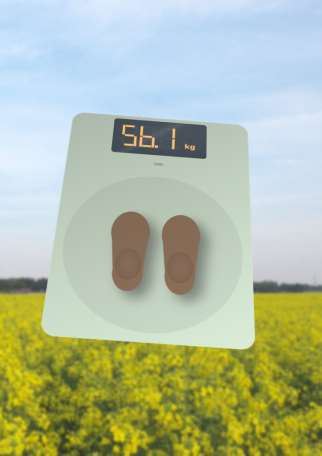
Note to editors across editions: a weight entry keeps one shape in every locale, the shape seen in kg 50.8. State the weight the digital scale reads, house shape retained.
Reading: kg 56.1
